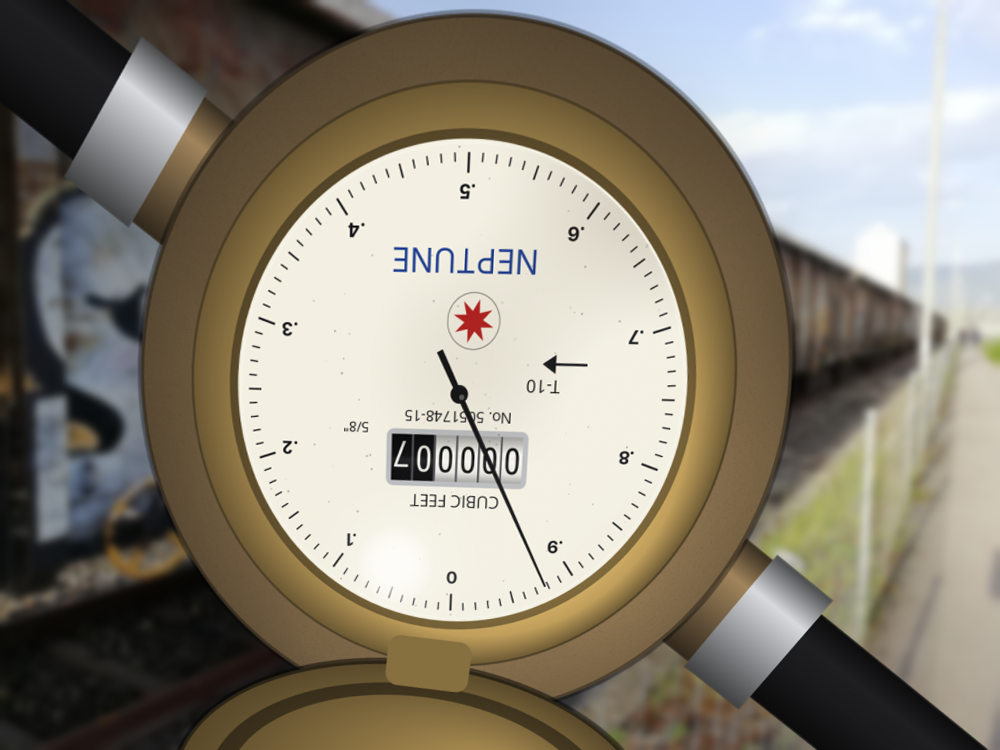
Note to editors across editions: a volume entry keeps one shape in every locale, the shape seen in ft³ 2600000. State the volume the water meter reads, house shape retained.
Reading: ft³ 6.92
